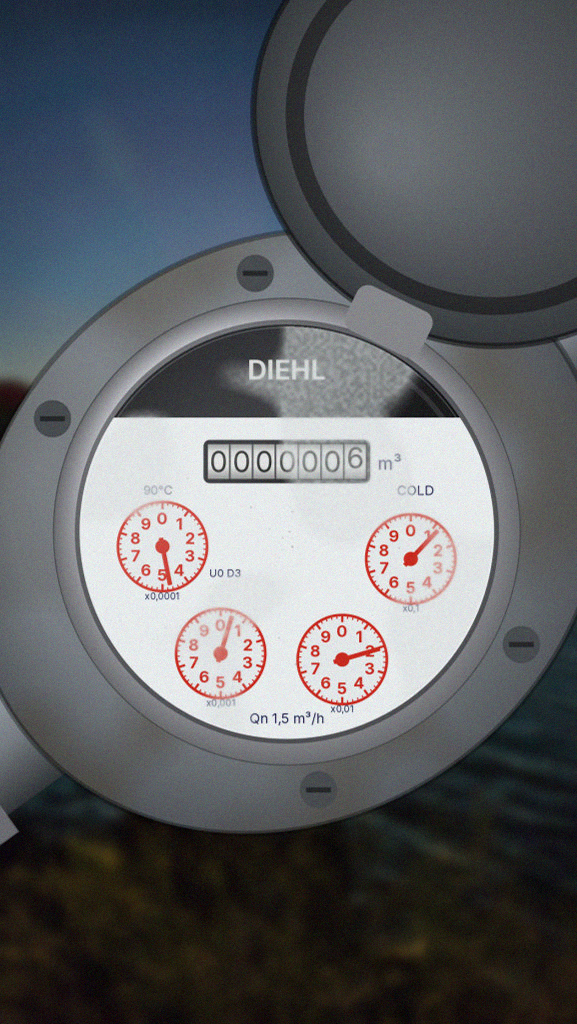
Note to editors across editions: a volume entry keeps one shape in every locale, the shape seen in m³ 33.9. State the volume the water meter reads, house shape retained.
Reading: m³ 6.1204
